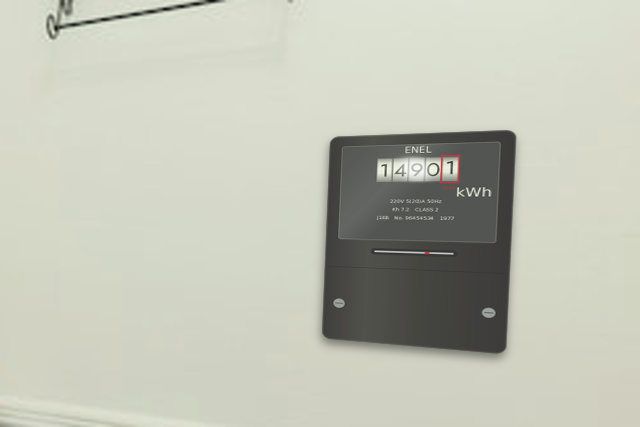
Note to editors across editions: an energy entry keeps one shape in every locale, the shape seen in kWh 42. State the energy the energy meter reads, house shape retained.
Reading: kWh 1490.1
